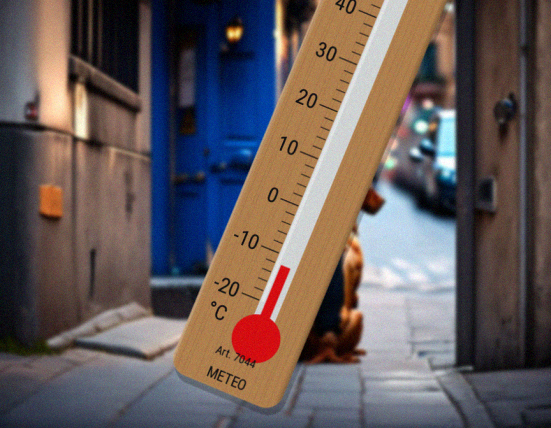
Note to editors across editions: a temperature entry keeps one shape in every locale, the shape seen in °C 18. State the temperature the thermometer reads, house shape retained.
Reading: °C -12
